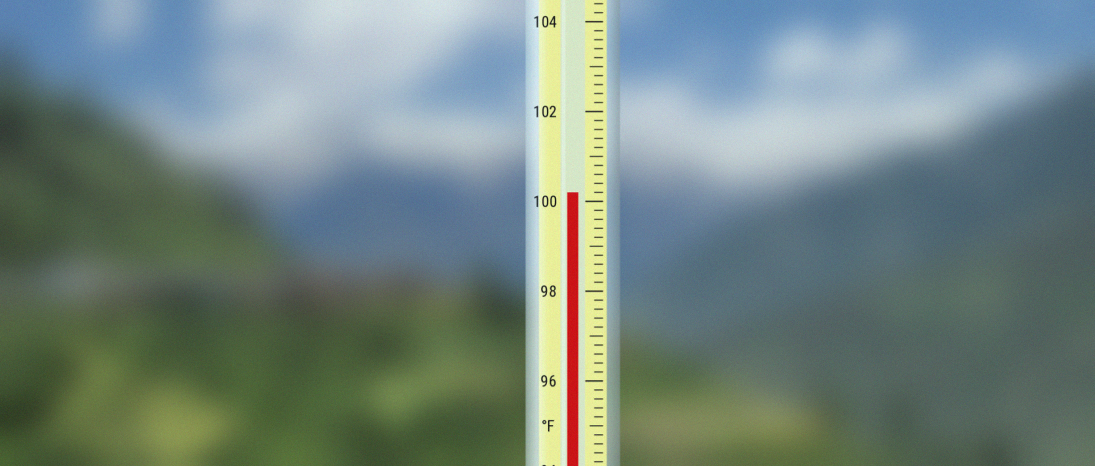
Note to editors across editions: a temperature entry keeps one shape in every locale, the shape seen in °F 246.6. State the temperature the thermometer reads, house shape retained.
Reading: °F 100.2
